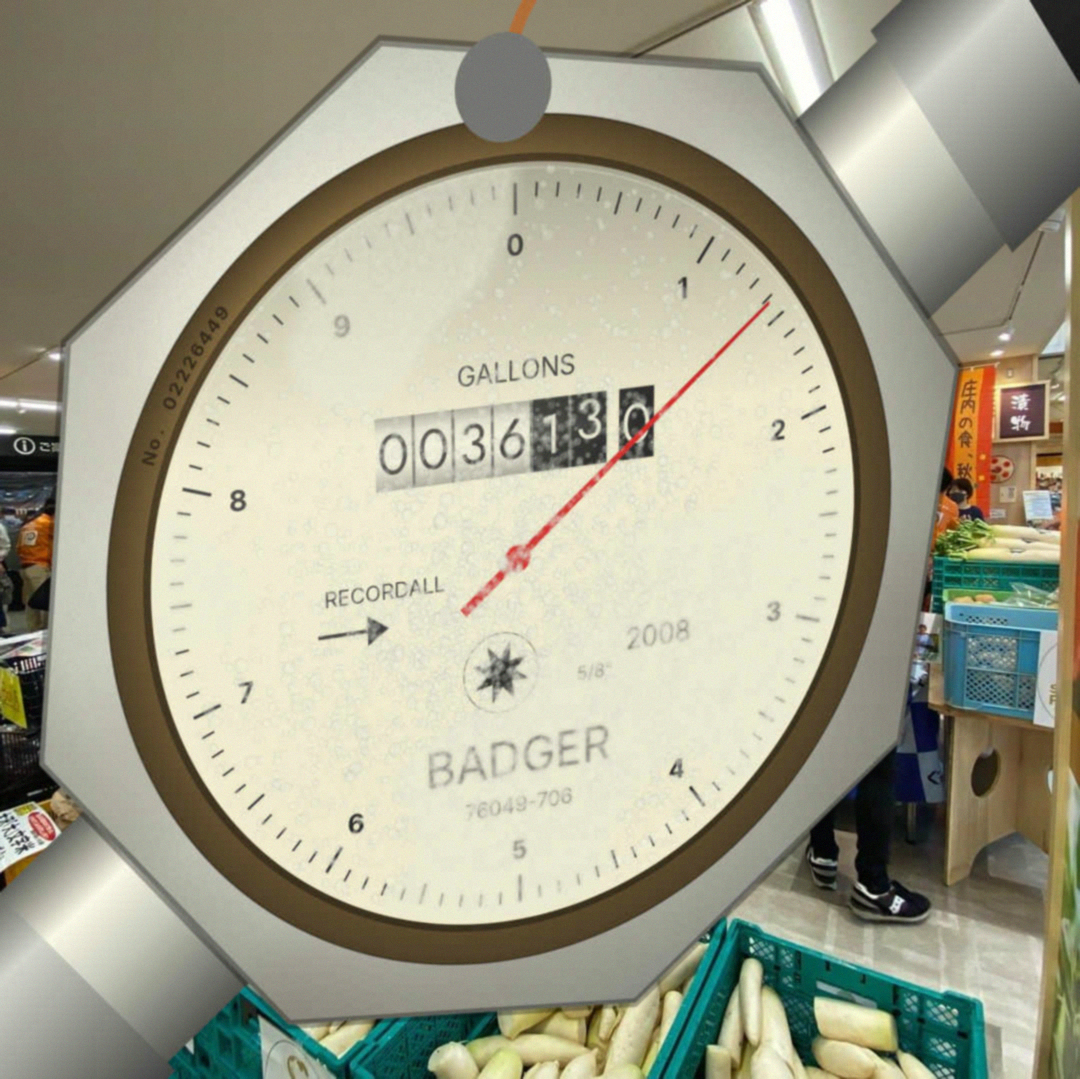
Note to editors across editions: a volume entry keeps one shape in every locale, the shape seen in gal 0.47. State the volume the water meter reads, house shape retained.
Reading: gal 36131.4
